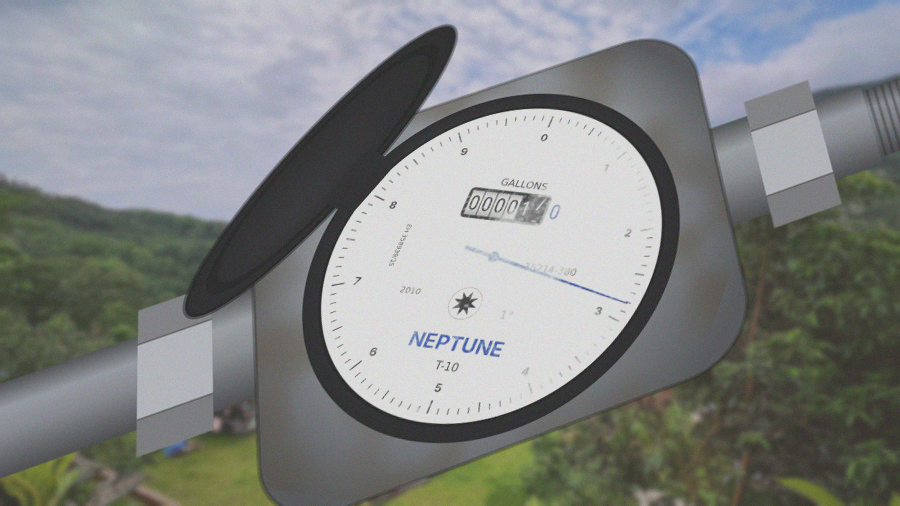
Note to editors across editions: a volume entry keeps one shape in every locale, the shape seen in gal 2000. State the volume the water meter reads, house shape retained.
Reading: gal 172.8
